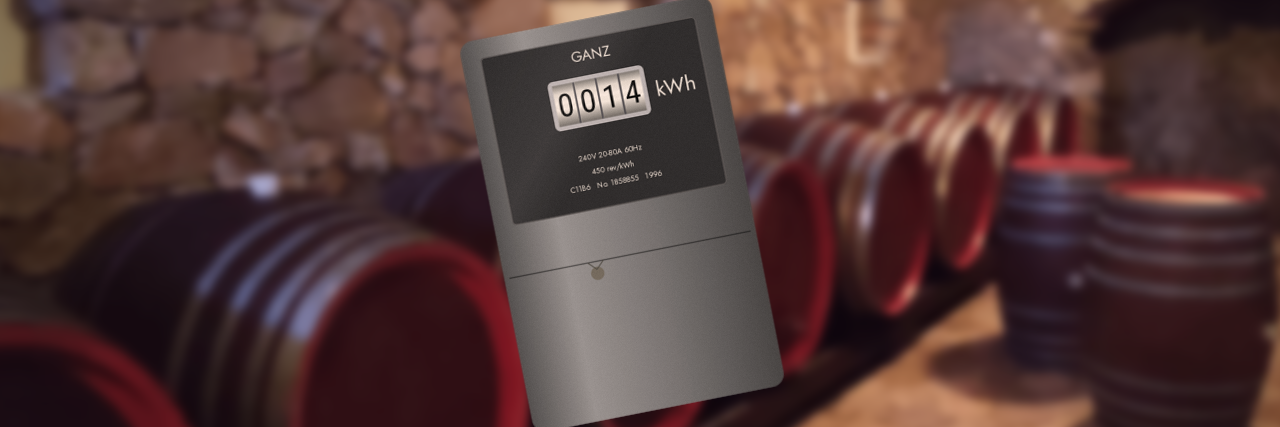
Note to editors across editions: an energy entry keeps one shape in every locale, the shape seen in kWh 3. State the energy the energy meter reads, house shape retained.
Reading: kWh 14
